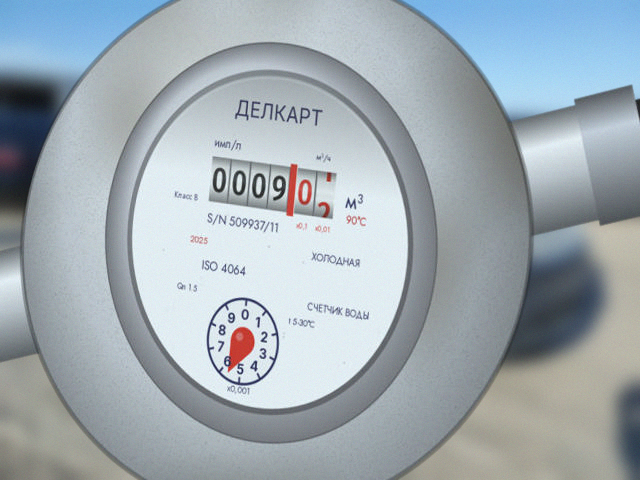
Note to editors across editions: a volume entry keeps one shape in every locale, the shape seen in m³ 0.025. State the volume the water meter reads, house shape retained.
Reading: m³ 9.015
